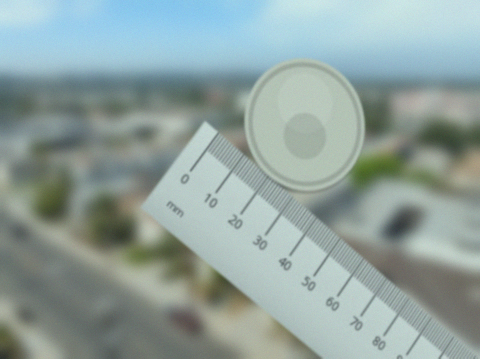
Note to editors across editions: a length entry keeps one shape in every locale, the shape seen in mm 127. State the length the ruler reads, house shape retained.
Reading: mm 40
